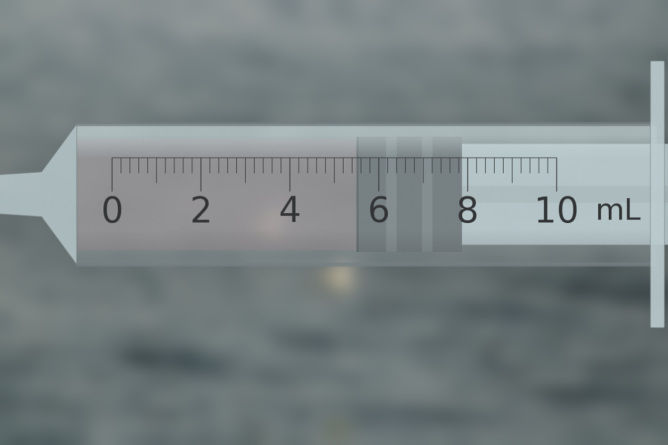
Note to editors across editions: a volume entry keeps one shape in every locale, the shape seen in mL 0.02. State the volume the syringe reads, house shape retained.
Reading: mL 5.5
